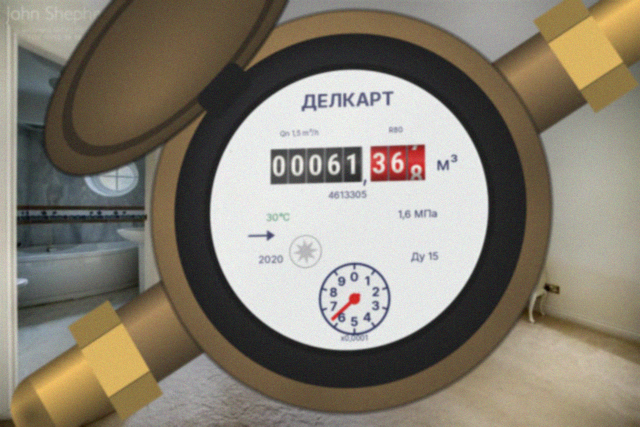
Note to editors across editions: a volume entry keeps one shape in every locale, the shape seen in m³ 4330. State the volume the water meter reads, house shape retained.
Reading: m³ 61.3676
